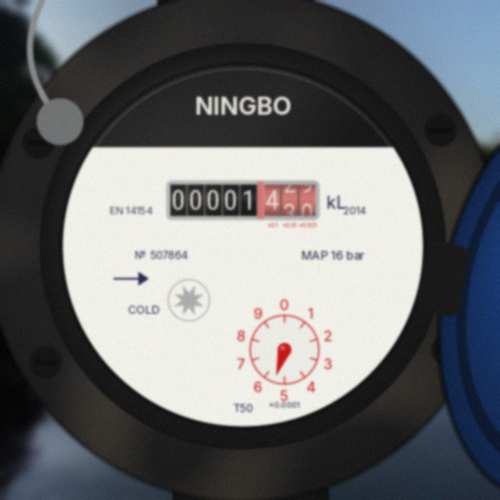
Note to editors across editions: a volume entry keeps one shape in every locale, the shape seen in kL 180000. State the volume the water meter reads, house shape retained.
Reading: kL 1.4295
